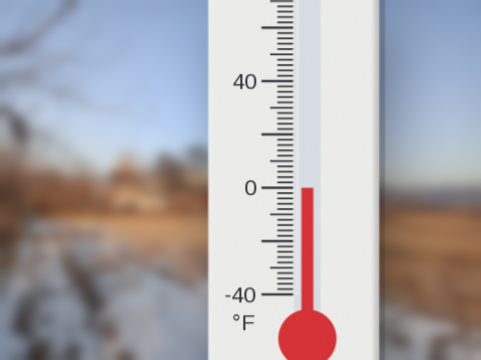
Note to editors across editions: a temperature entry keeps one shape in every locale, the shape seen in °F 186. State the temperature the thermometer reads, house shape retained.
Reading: °F 0
